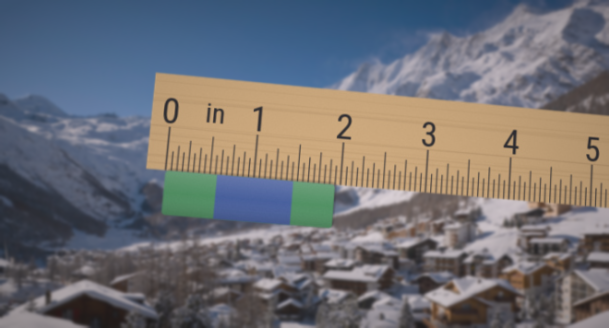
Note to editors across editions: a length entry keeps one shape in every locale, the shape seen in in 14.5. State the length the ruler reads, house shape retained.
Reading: in 1.9375
